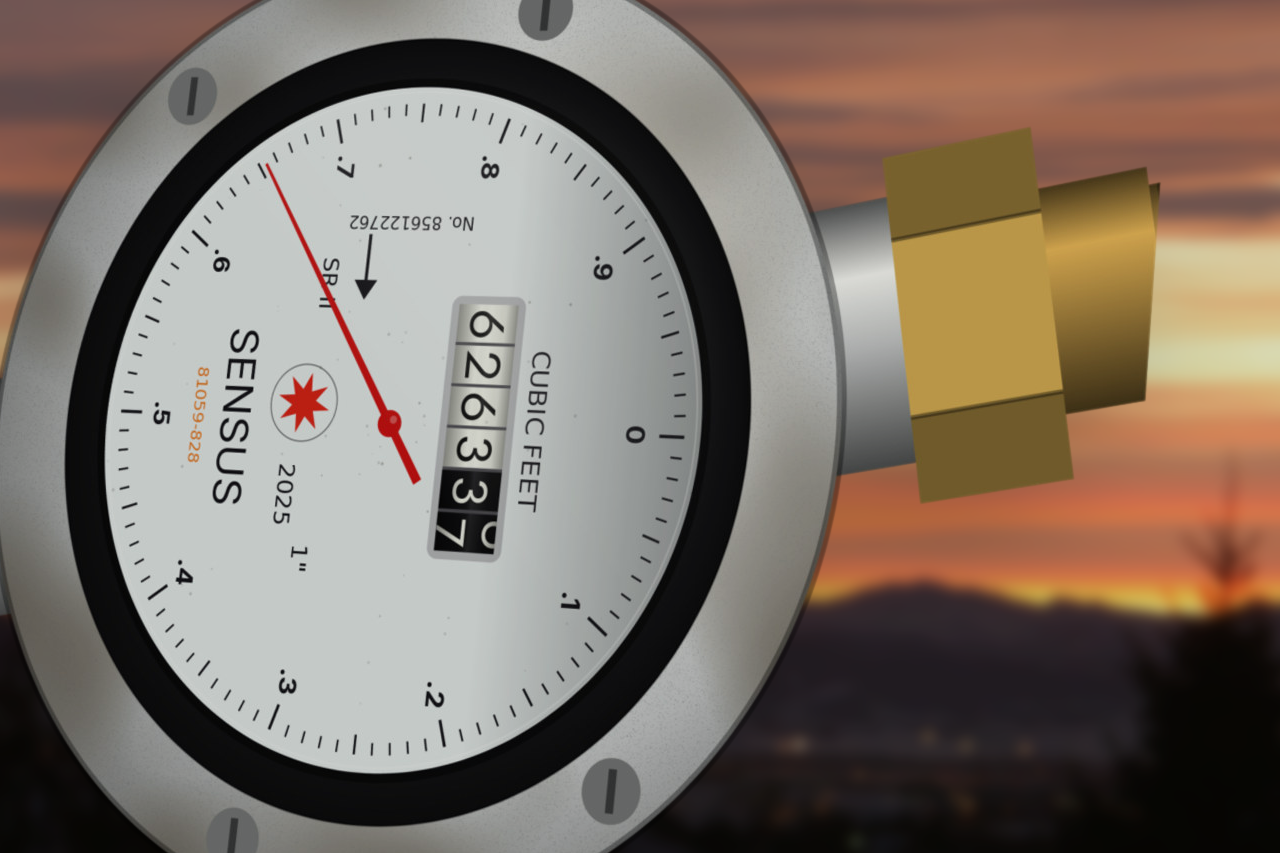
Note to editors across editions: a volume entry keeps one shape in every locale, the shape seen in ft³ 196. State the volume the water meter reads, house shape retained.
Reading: ft³ 626336.65
